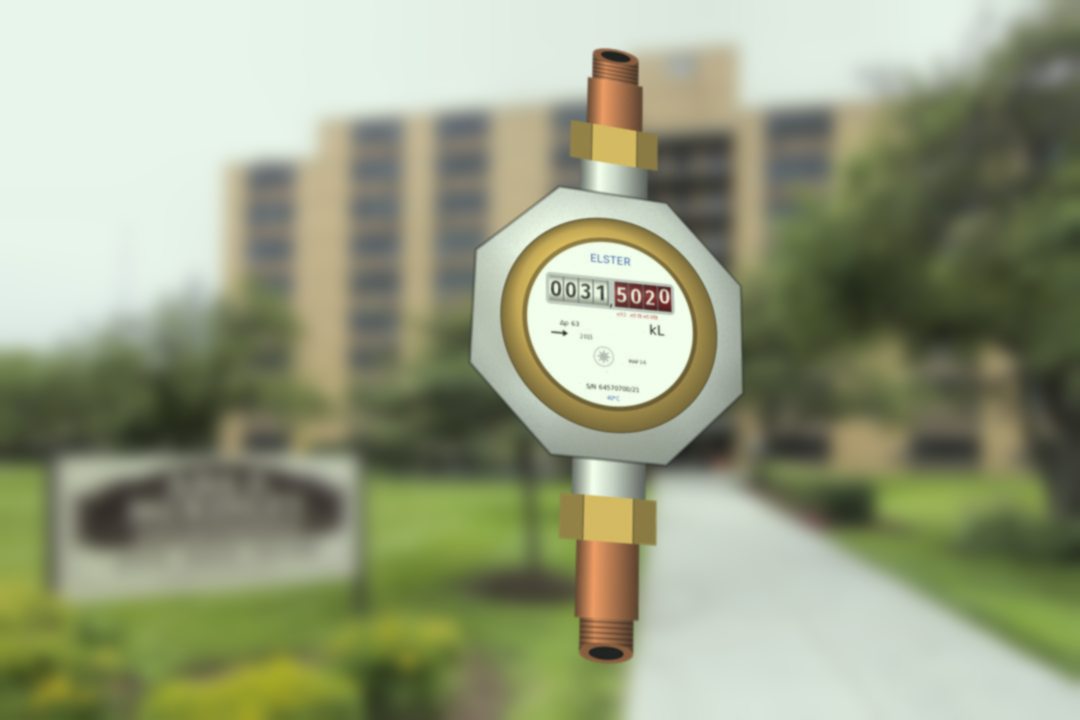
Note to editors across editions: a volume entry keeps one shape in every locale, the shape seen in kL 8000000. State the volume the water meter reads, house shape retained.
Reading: kL 31.5020
